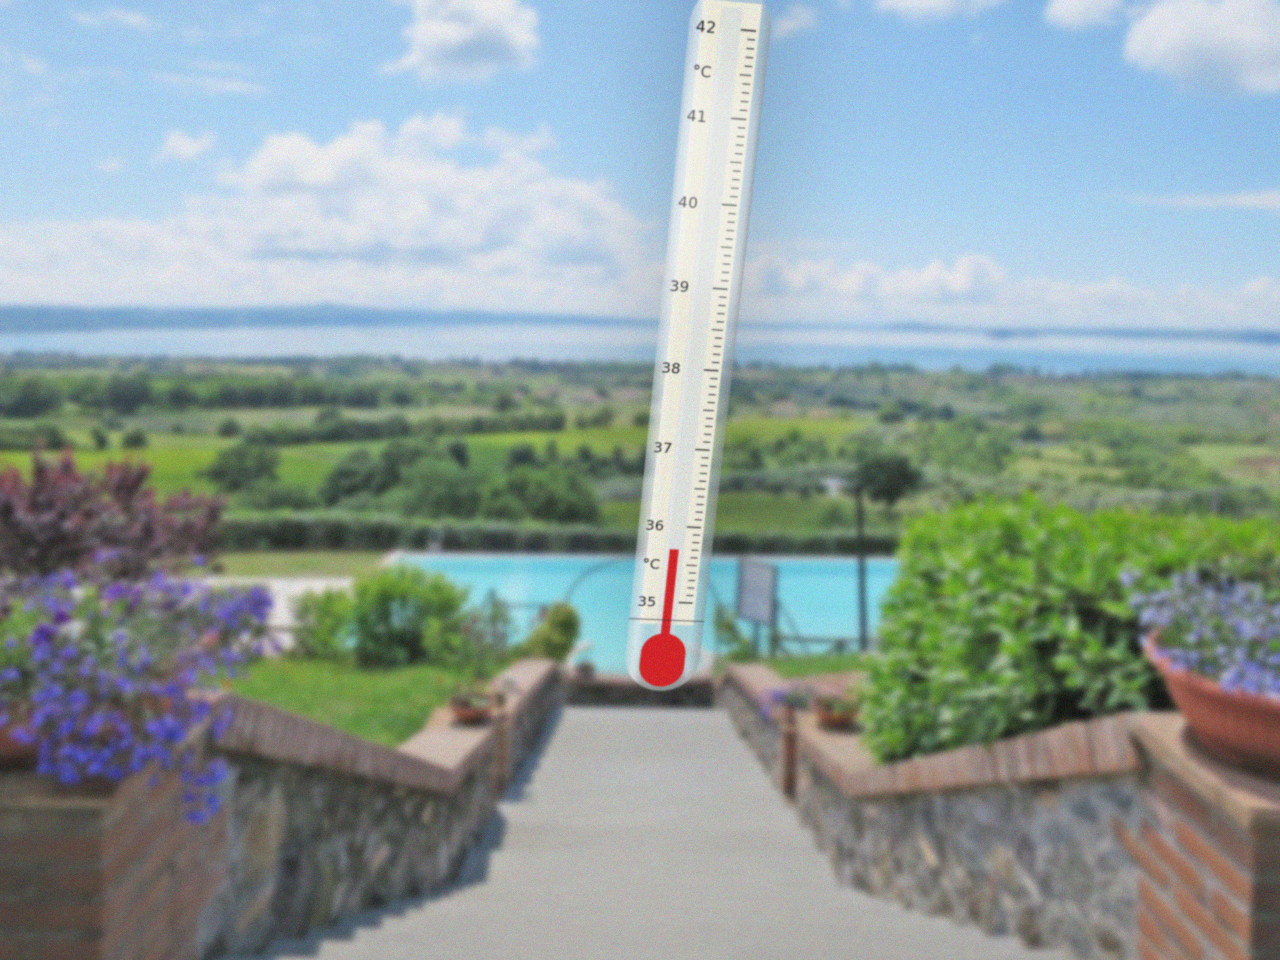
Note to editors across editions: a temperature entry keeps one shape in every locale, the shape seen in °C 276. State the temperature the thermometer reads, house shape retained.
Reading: °C 35.7
